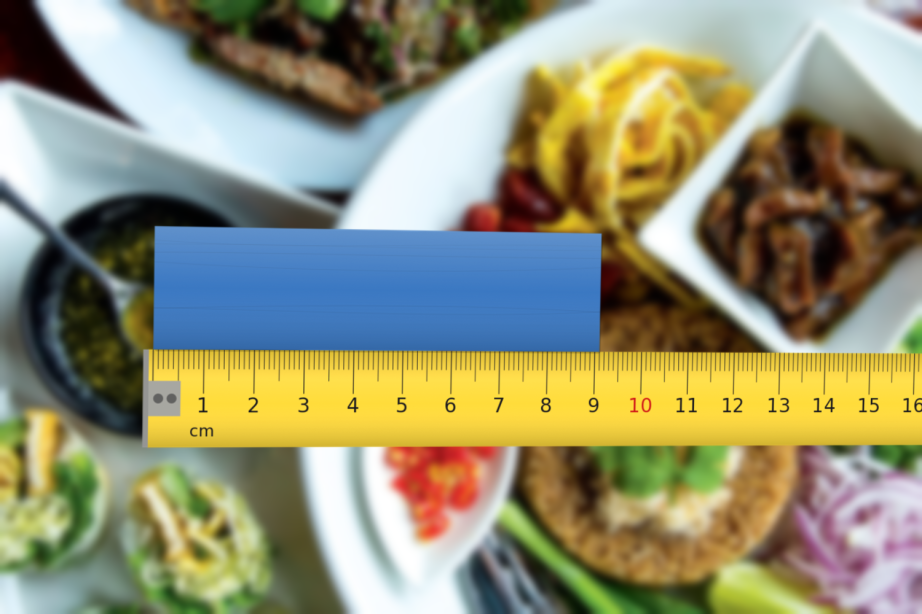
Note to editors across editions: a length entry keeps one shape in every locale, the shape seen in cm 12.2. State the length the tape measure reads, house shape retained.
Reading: cm 9.1
